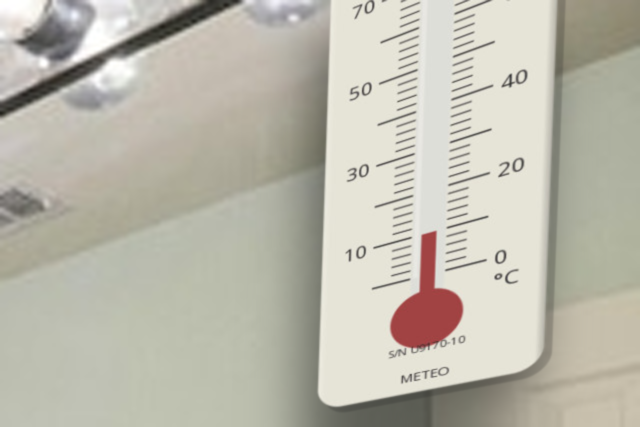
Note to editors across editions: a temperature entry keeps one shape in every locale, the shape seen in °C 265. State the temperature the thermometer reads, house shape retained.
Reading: °C 10
